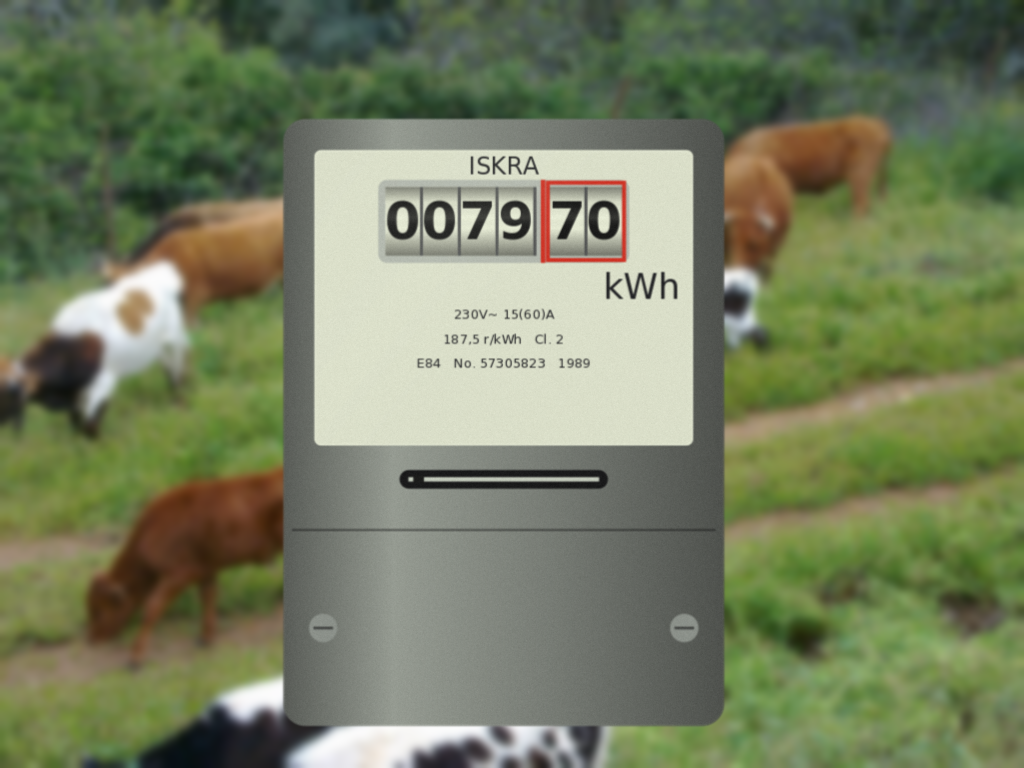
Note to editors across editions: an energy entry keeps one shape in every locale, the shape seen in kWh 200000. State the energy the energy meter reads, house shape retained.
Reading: kWh 79.70
